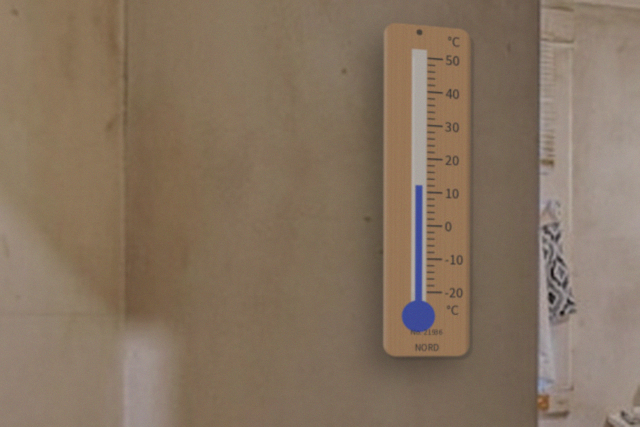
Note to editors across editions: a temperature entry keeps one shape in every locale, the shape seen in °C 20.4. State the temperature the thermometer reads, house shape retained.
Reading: °C 12
